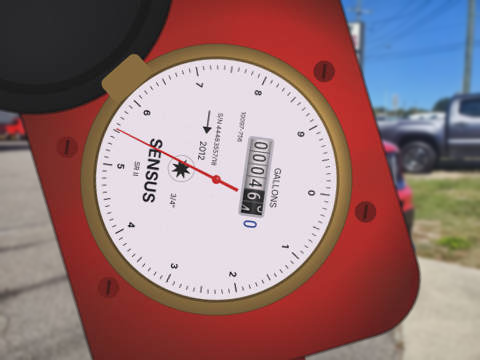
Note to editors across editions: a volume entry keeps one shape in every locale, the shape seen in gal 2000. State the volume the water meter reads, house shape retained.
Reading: gal 4635.5
